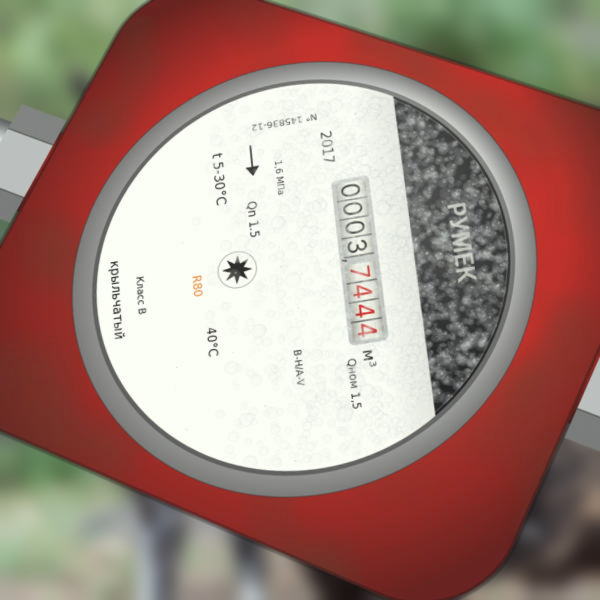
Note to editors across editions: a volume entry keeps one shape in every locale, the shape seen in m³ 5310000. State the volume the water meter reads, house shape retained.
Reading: m³ 3.7444
